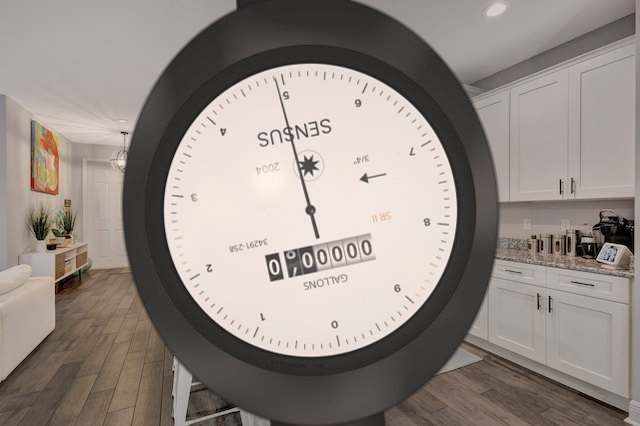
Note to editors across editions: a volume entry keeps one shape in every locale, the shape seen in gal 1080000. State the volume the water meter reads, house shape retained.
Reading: gal 74.9
